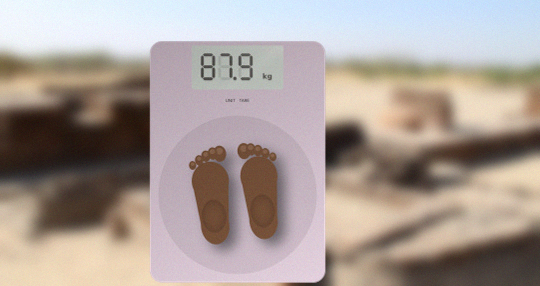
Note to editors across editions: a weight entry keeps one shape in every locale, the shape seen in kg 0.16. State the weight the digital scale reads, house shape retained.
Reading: kg 87.9
